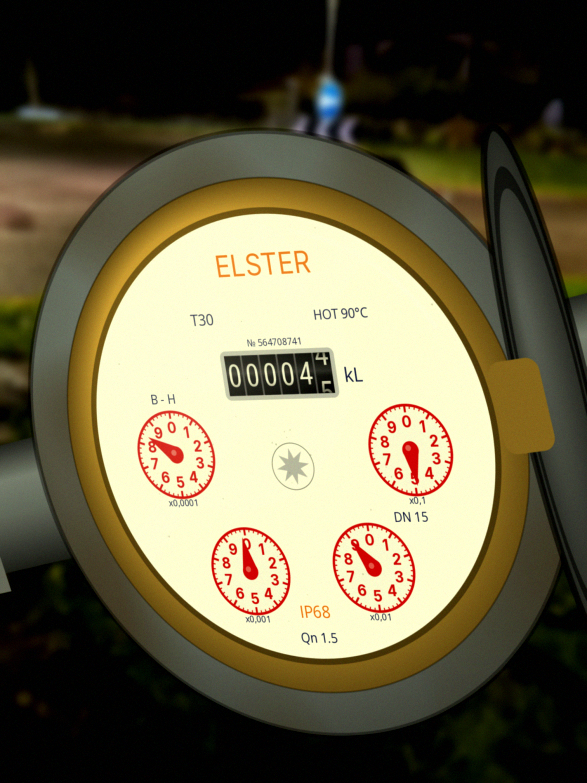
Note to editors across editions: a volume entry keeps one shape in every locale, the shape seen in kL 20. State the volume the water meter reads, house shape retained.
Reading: kL 44.4898
